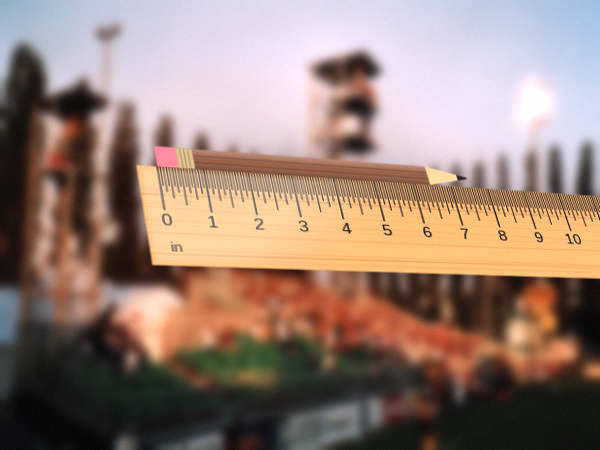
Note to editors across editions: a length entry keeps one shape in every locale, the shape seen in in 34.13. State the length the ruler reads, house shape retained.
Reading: in 7.5
